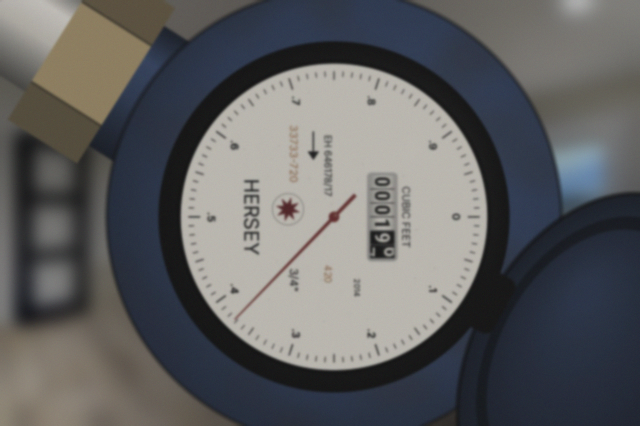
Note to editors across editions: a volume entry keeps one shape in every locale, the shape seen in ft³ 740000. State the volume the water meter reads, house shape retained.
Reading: ft³ 196.37
